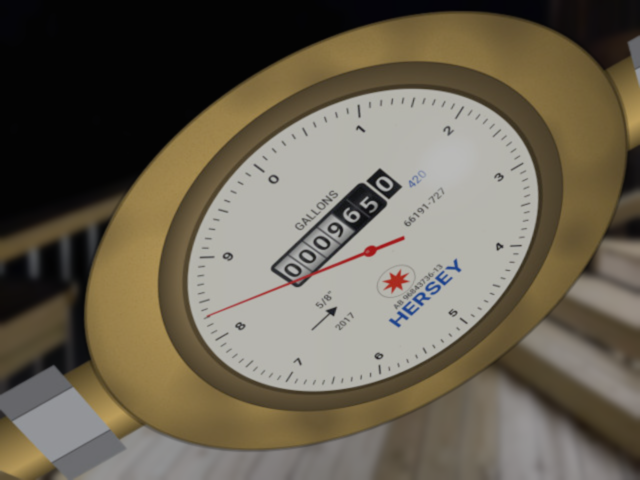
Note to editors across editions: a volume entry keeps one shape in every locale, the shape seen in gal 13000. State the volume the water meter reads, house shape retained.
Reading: gal 9648.3
